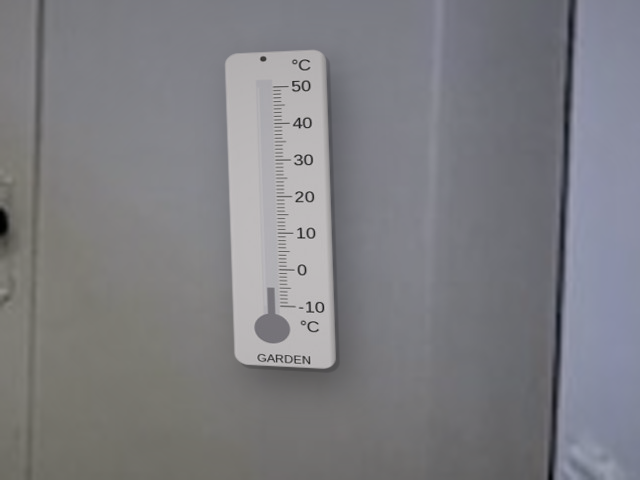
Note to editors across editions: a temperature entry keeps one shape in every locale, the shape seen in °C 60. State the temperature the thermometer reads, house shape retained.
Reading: °C -5
